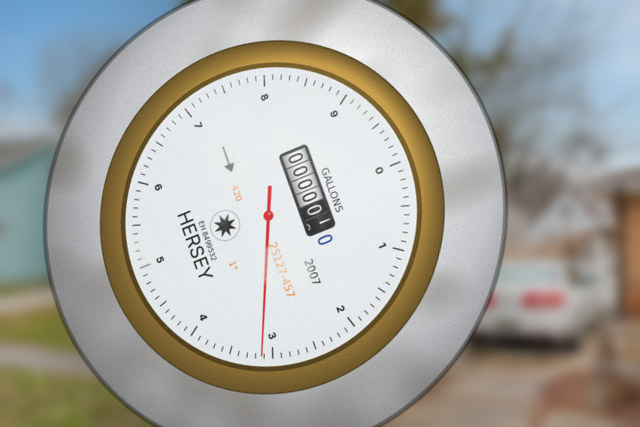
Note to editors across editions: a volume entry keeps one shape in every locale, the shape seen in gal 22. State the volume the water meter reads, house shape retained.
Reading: gal 13.1
